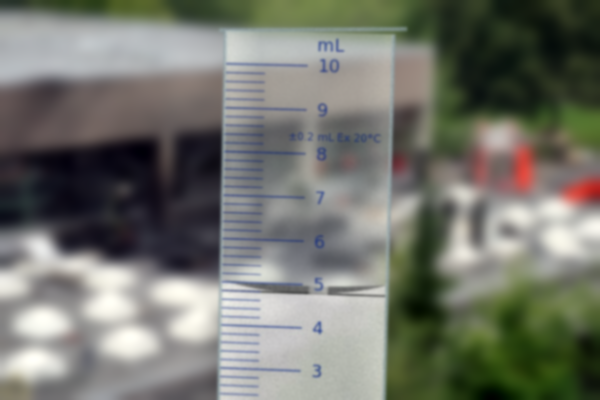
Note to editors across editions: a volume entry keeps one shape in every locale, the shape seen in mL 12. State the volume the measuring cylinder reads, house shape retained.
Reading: mL 4.8
